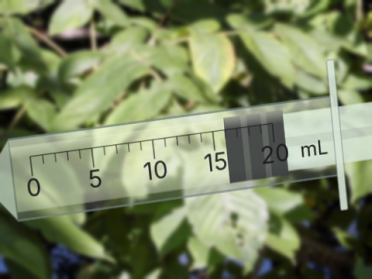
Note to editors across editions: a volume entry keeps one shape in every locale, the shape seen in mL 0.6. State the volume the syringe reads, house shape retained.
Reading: mL 16
